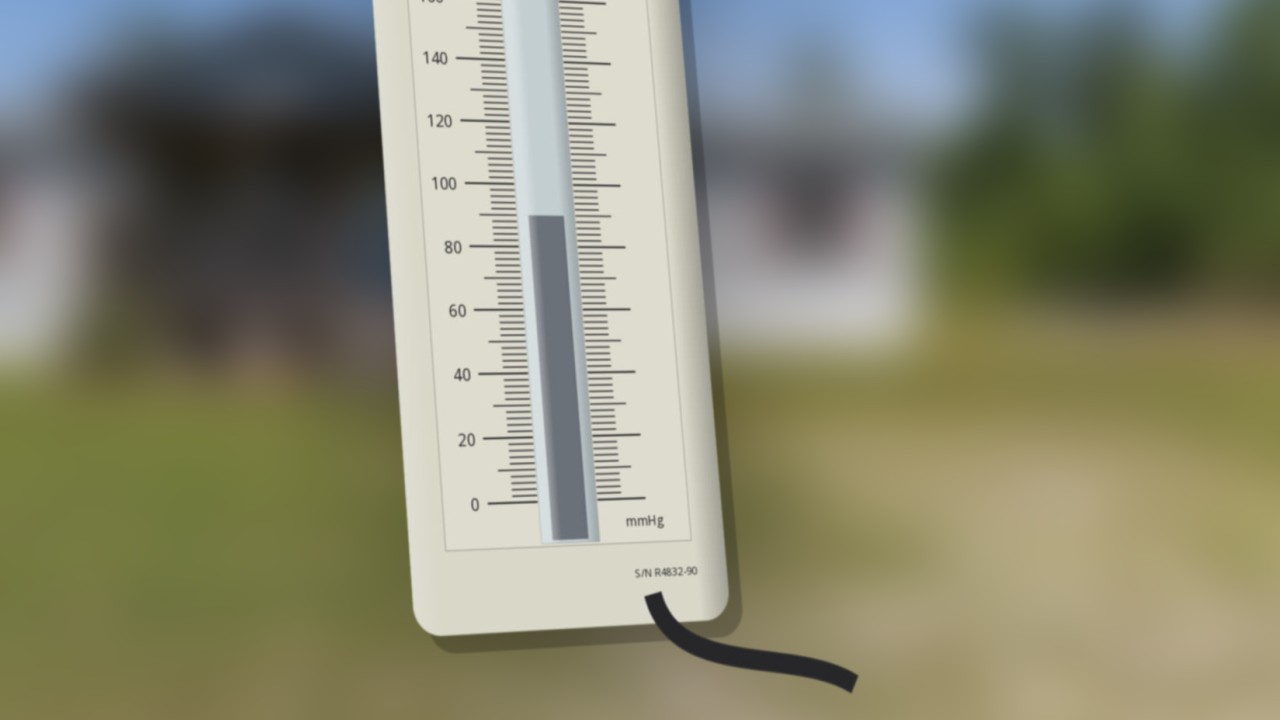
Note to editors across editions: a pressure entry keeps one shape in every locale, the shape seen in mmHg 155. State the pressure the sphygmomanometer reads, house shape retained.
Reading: mmHg 90
